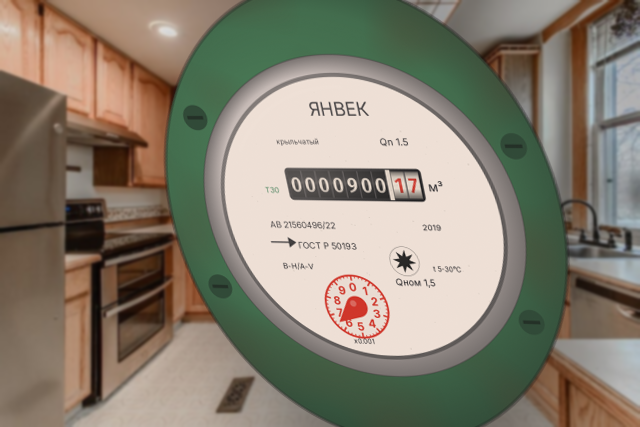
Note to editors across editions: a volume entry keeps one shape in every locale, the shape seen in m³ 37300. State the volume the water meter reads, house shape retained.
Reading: m³ 900.176
